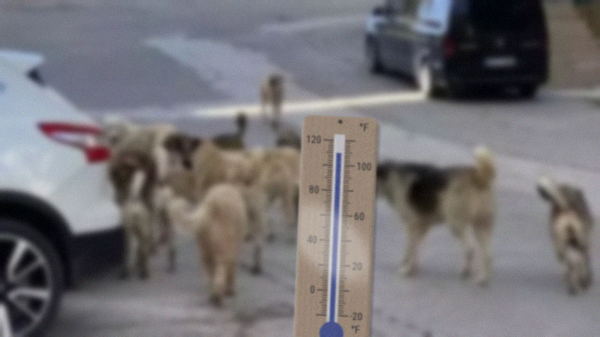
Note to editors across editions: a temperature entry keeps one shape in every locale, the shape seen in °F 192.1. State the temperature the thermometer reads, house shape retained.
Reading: °F 110
